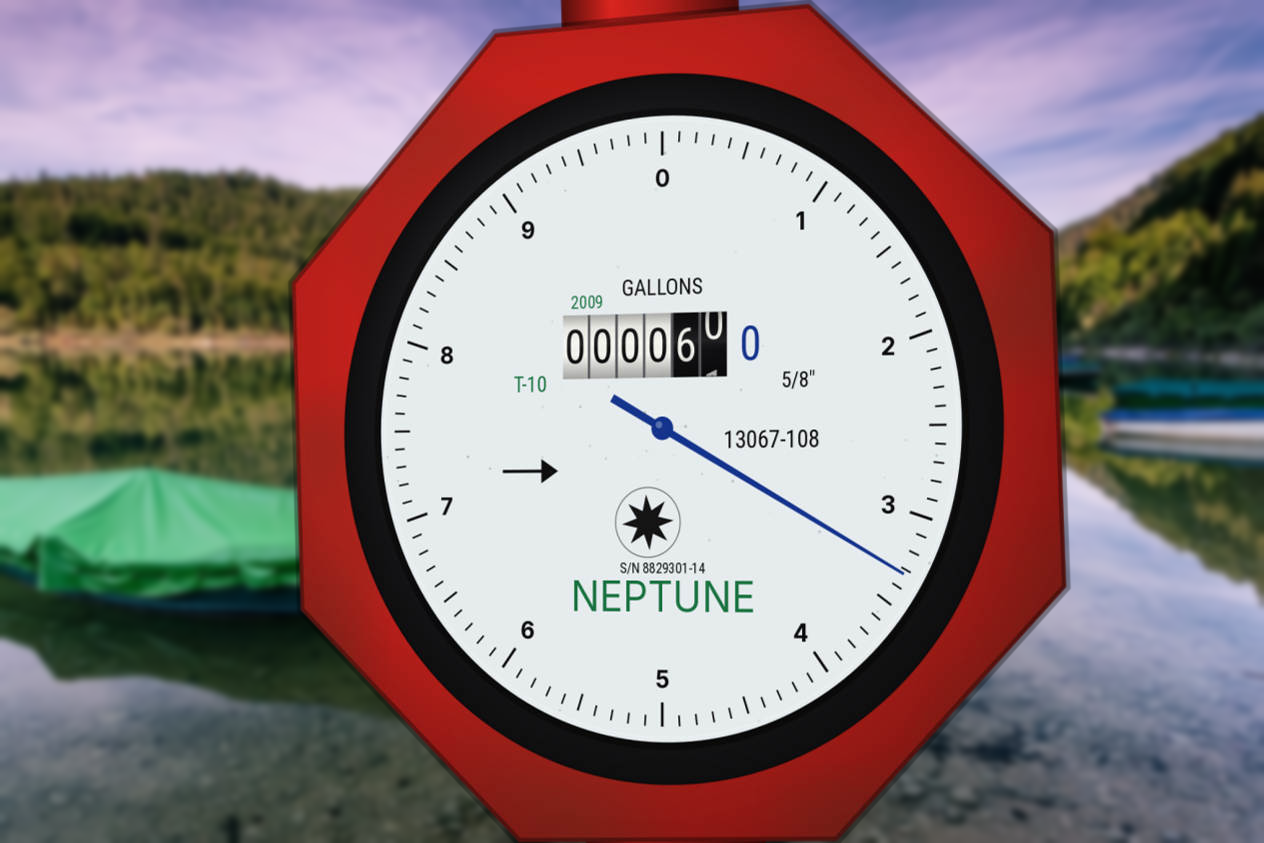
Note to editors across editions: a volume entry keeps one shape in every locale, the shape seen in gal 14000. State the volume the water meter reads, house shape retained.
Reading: gal 603.3
